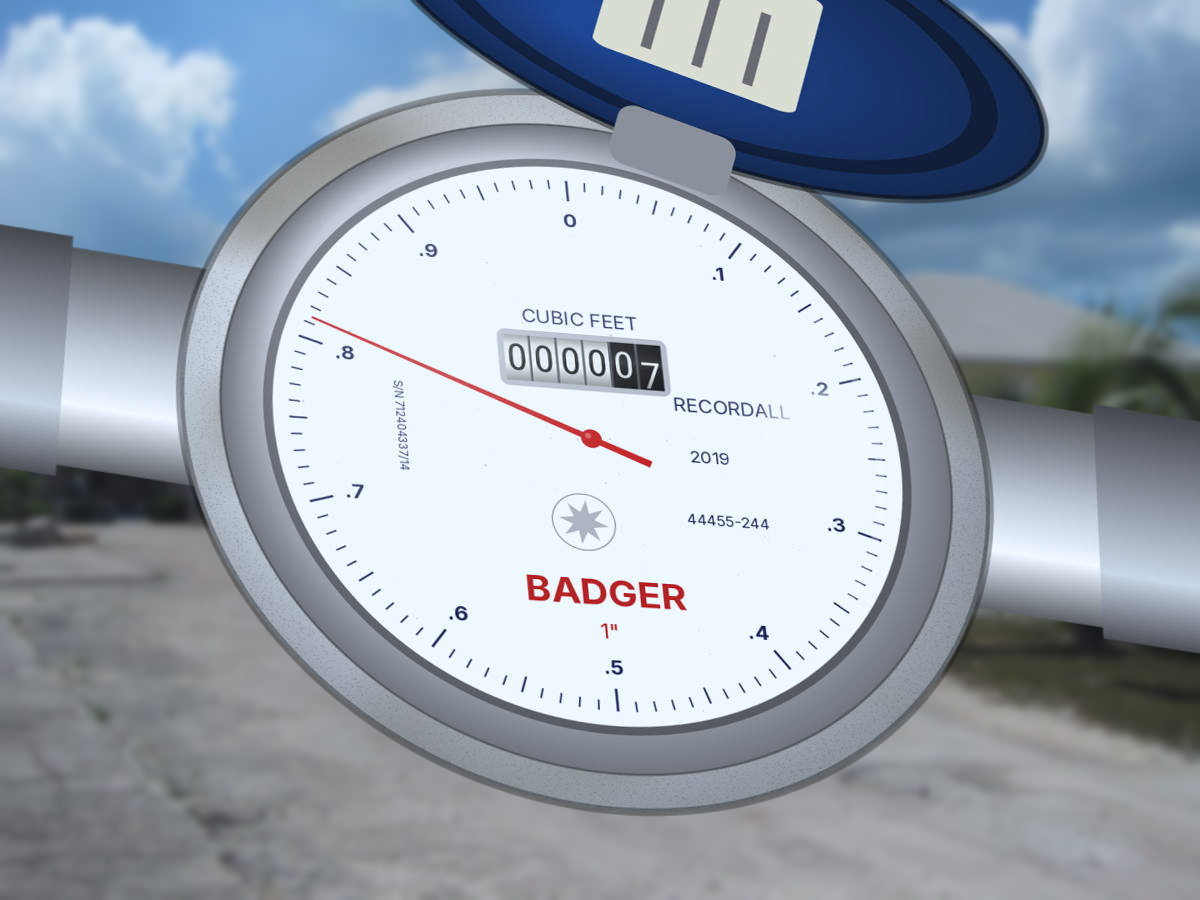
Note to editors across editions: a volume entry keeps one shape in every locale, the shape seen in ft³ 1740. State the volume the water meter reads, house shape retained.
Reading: ft³ 6.81
